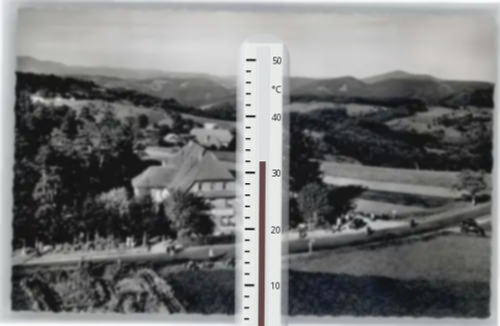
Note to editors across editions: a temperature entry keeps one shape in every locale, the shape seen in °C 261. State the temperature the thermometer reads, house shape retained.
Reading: °C 32
